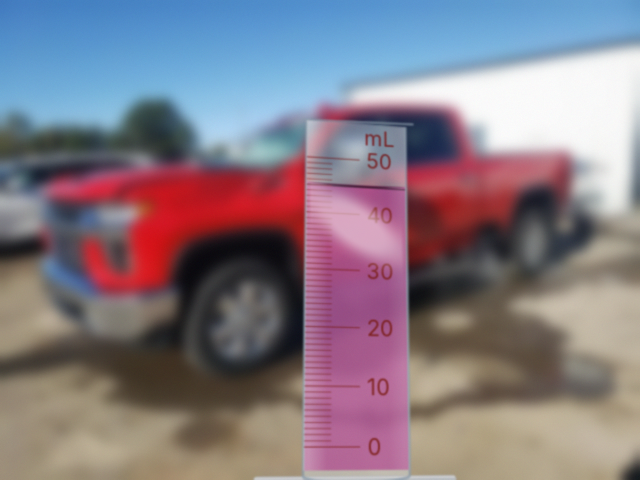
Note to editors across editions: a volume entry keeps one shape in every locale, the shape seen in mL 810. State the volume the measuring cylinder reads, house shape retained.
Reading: mL 45
